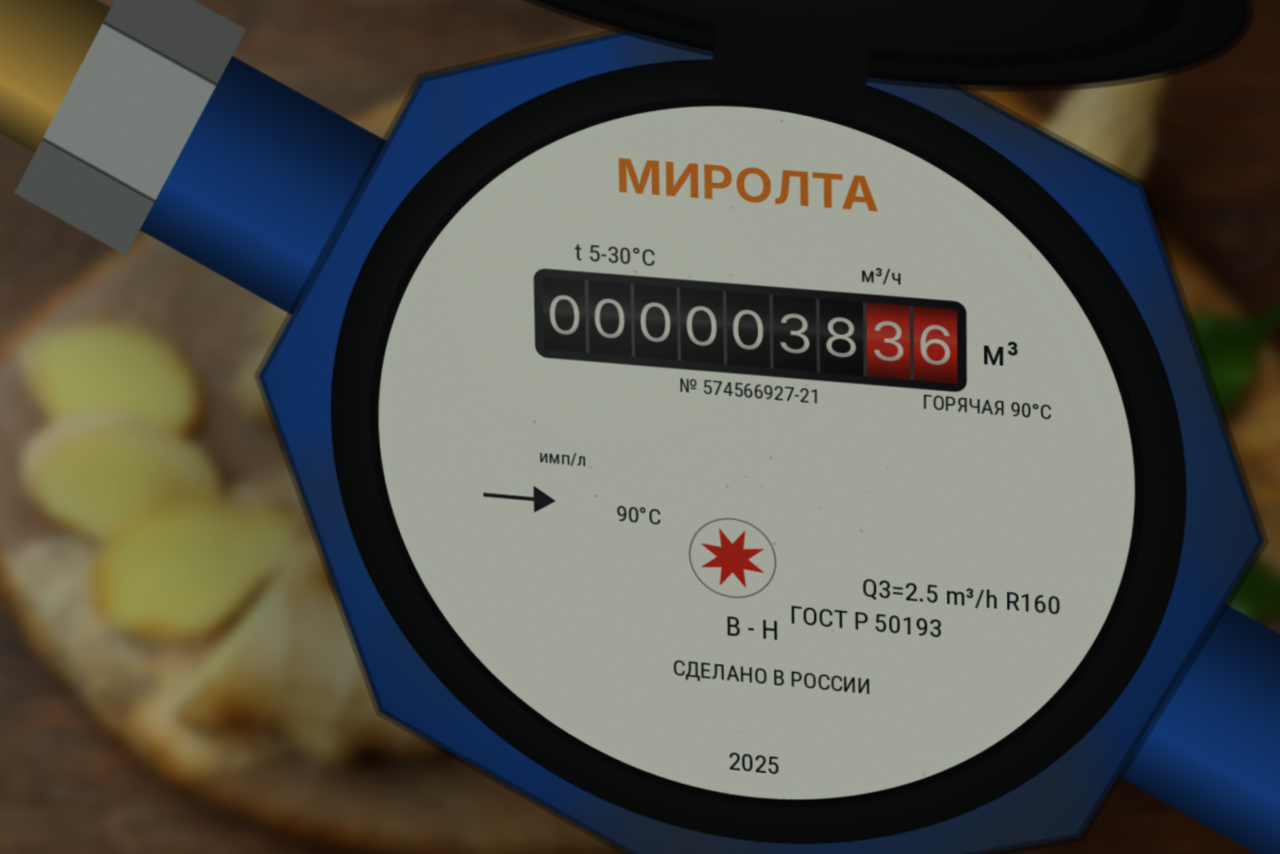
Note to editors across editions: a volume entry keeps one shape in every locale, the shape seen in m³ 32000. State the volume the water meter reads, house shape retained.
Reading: m³ 38.36
